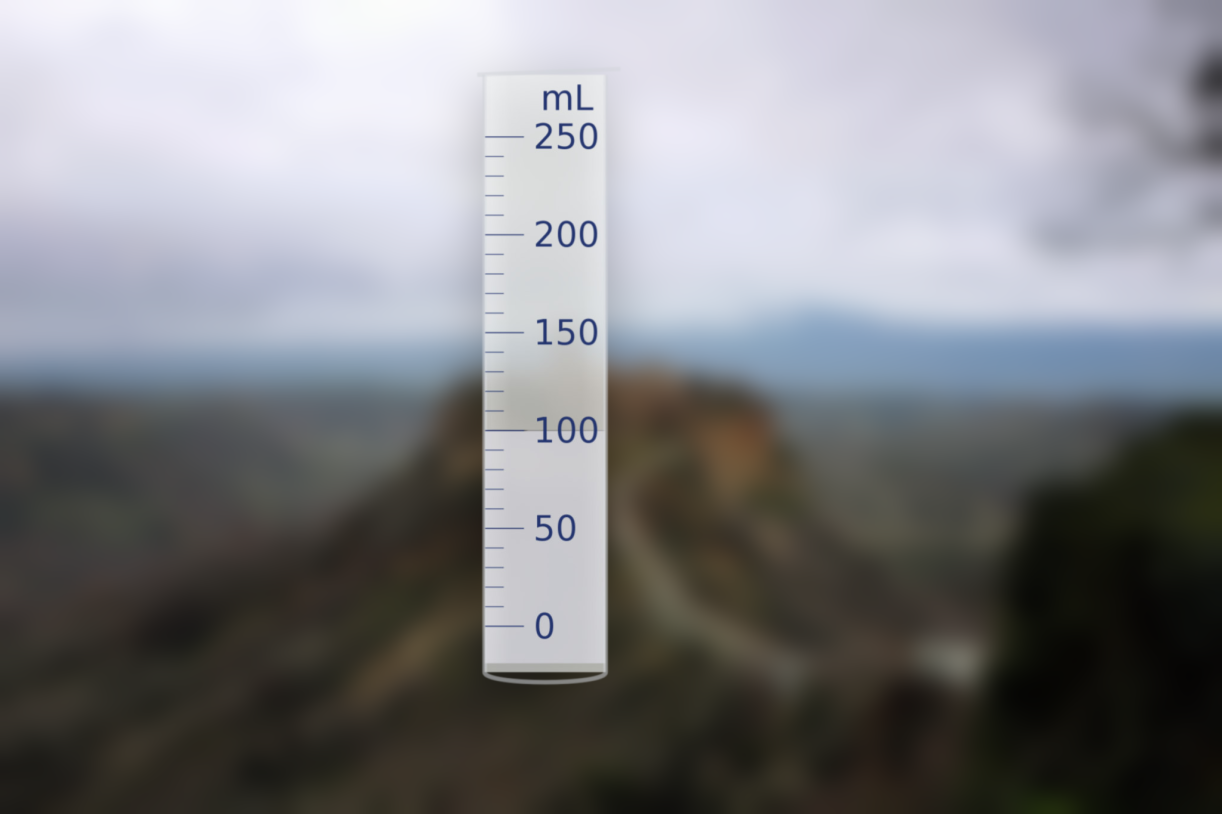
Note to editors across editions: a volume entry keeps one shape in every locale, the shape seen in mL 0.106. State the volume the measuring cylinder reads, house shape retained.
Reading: mL 100
